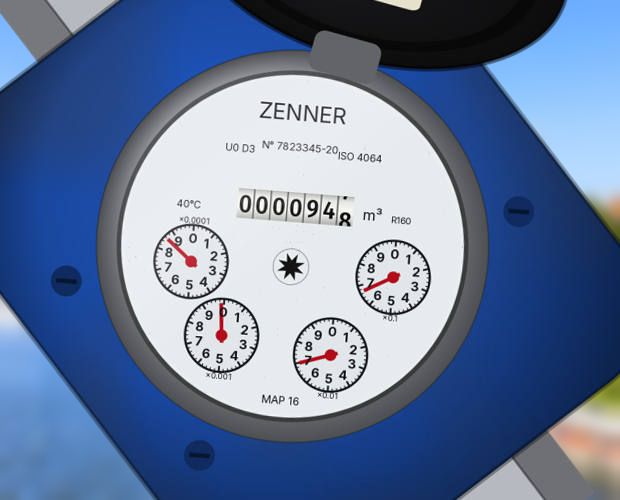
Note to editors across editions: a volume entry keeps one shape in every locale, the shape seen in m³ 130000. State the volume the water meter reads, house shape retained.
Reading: m³ 947.6698
